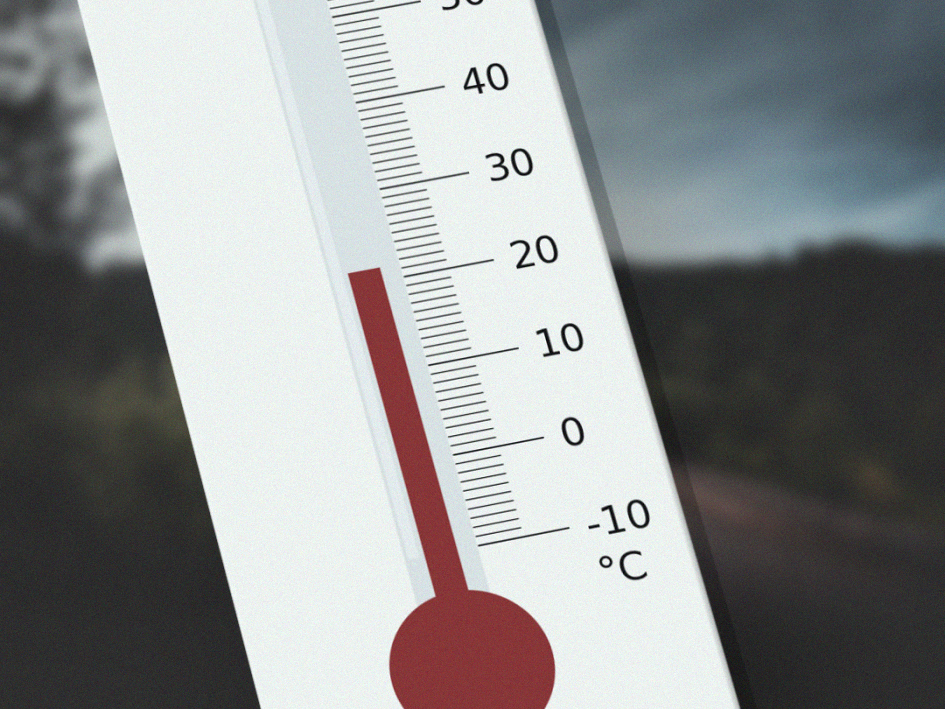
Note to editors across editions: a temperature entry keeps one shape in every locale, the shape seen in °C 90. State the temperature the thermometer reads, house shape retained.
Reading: °C 21.5
